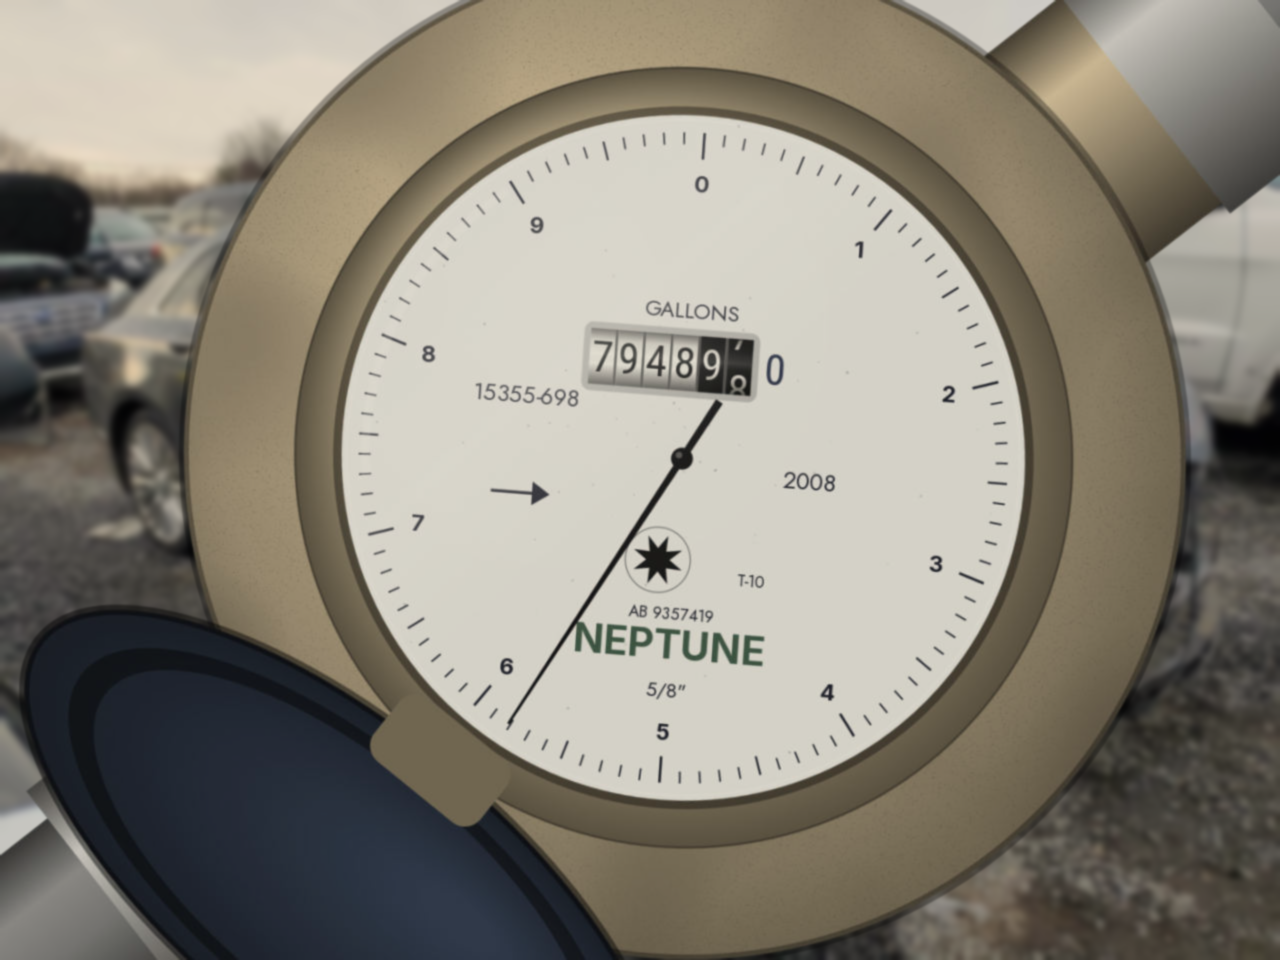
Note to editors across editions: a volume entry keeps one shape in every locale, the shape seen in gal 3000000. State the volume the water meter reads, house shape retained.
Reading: gal 7948975.8
